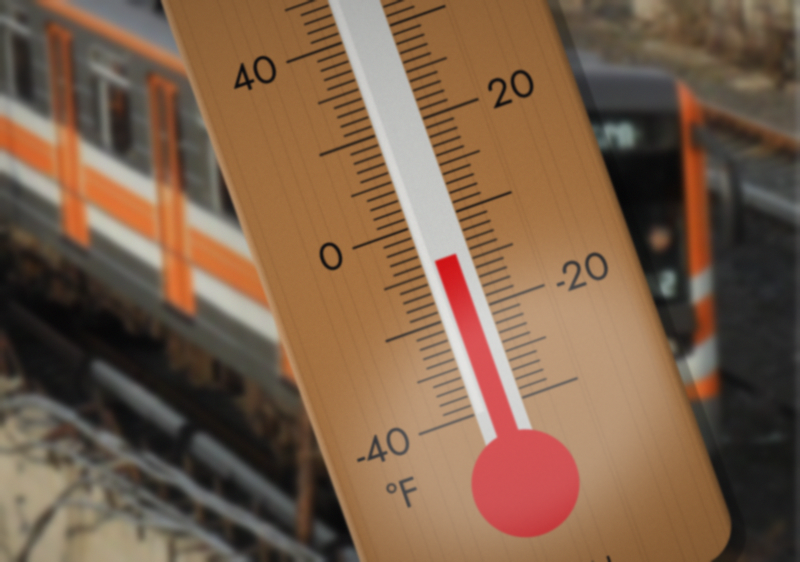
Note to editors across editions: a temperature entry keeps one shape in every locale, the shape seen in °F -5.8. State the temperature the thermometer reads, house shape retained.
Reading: °F -8
